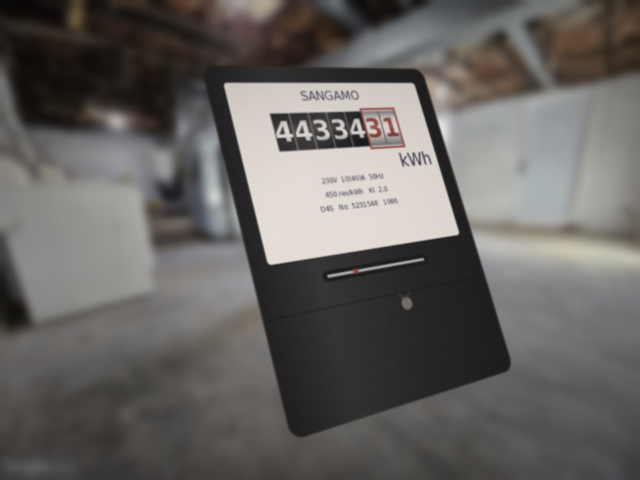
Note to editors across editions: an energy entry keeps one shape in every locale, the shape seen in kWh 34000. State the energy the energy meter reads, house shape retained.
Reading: kWh 44334.31
